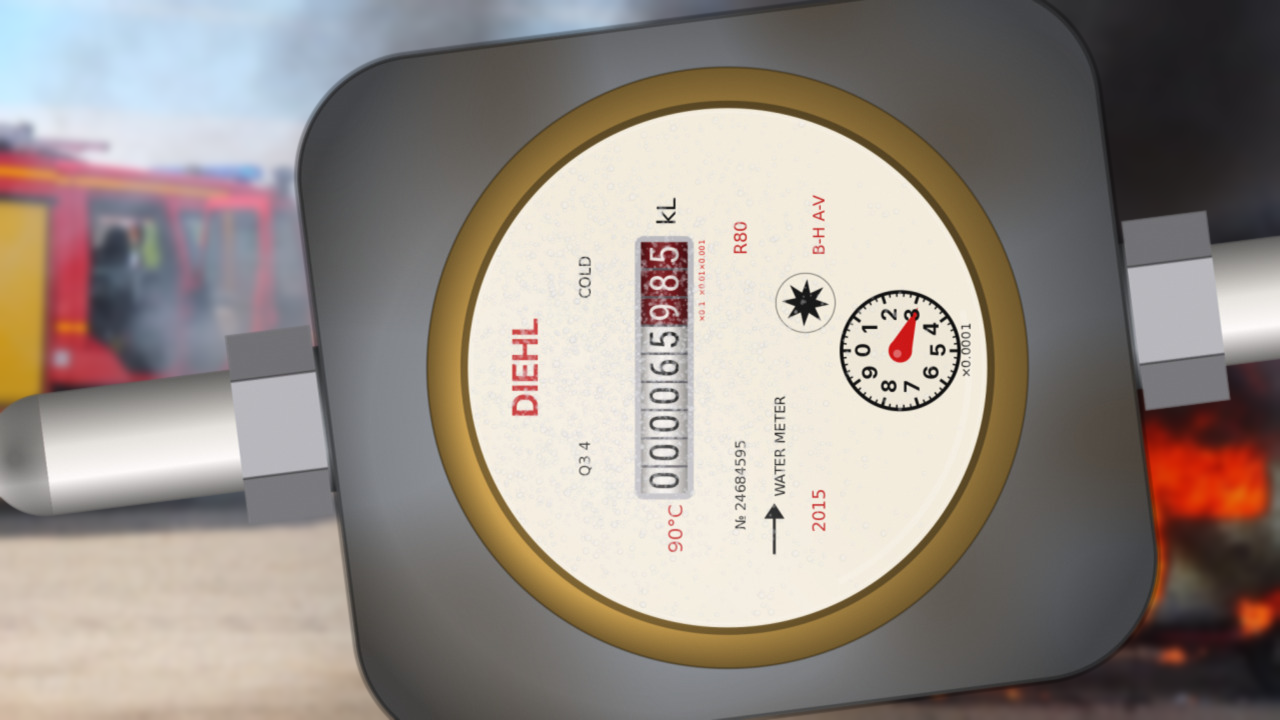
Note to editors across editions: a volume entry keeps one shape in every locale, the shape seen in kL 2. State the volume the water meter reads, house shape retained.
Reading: kL 65.9853
